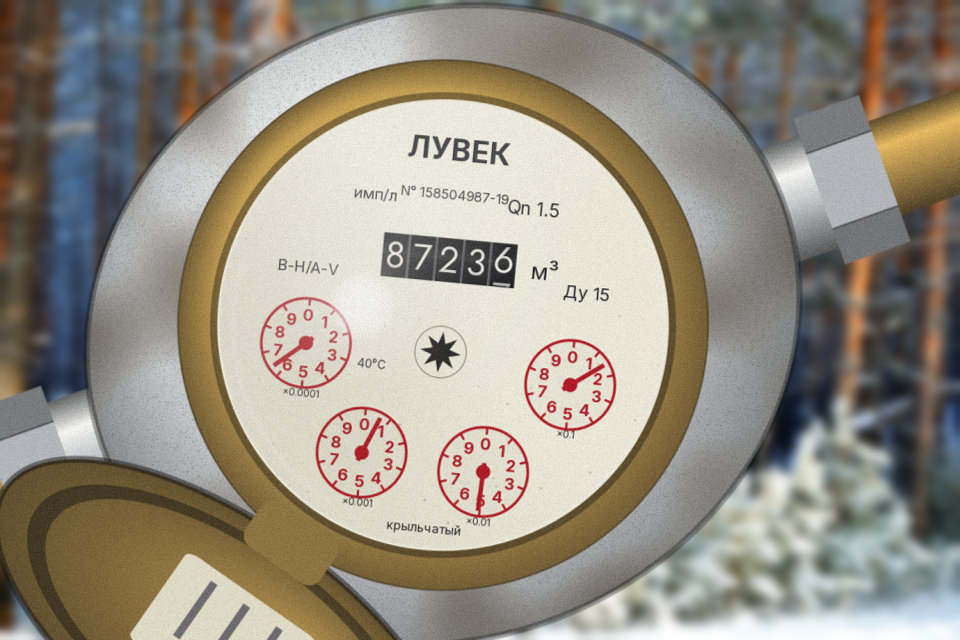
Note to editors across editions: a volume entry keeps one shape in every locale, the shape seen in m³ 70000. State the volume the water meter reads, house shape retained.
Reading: m³ 87236.1506
